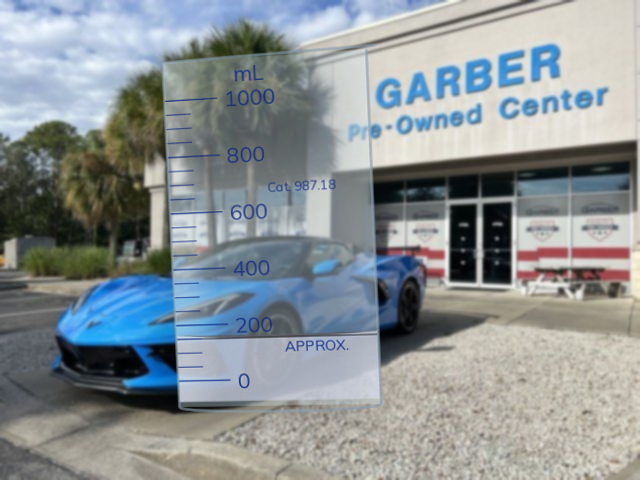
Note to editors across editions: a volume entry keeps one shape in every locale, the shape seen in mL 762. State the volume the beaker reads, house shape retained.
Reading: mL 150
